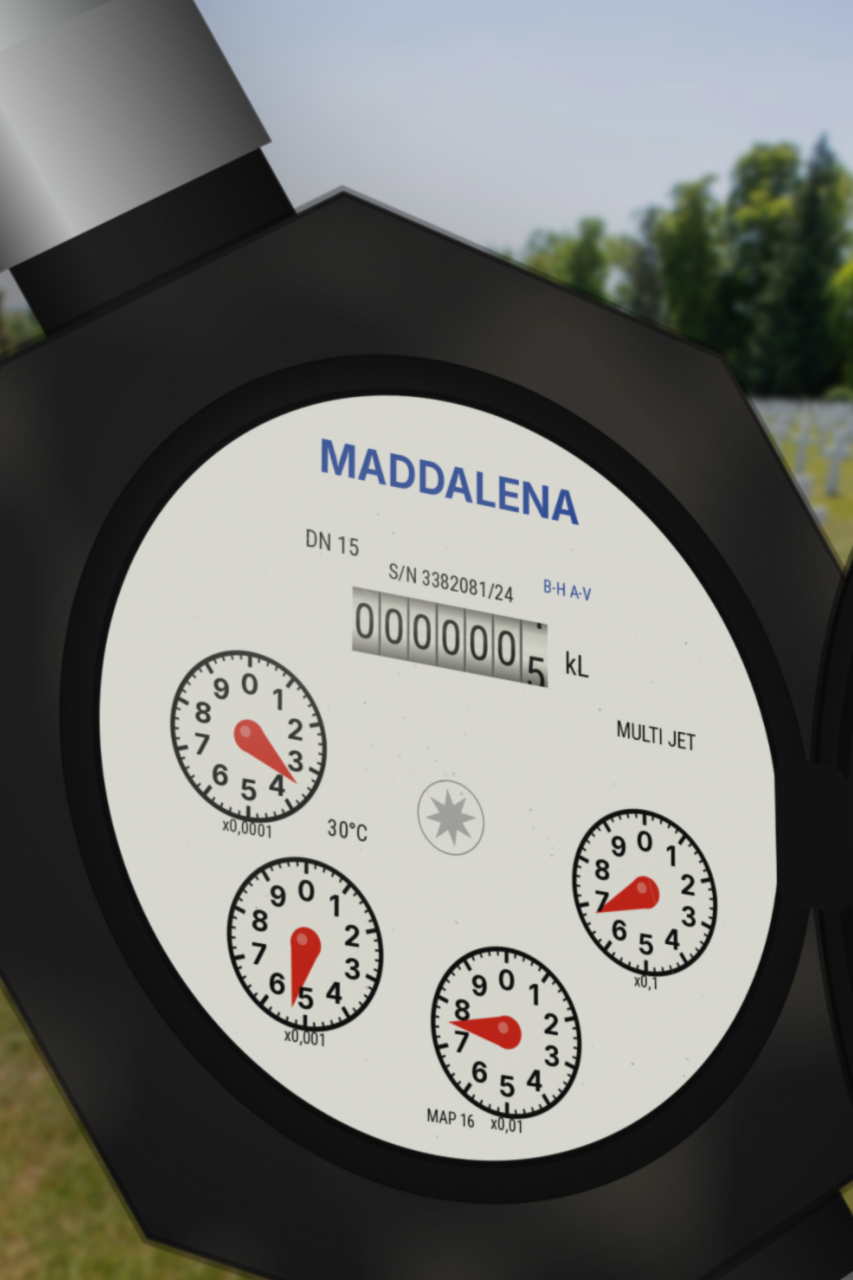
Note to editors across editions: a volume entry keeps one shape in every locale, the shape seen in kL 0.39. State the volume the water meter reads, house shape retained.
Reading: kL 4.6753
